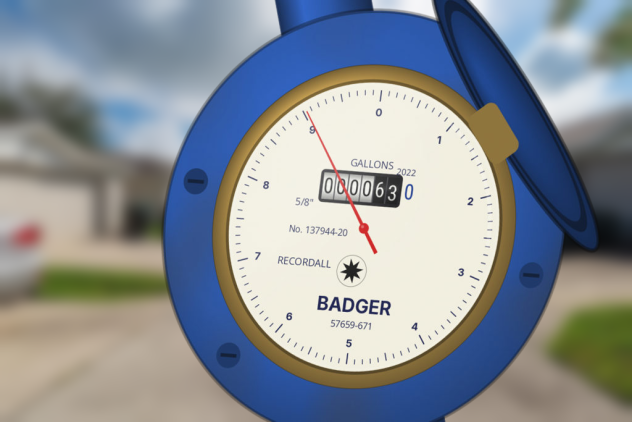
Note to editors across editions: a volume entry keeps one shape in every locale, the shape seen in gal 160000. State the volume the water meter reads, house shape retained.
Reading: gal 629.0
